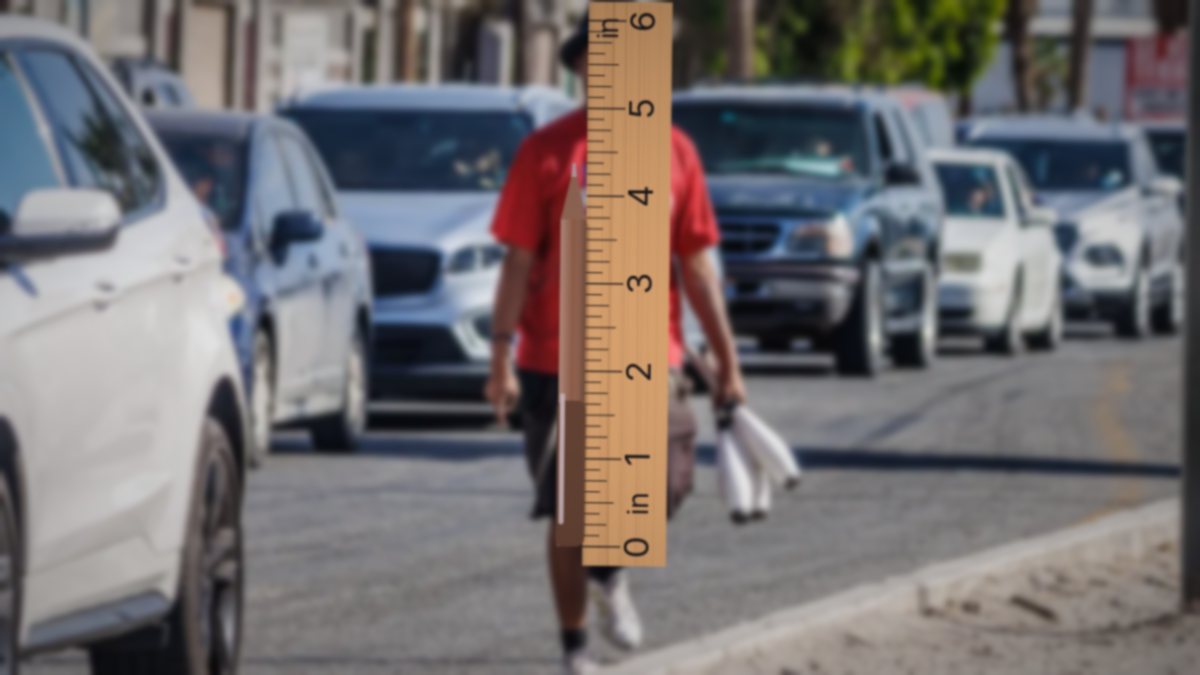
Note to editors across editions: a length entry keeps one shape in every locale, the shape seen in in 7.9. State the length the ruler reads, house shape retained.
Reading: in 4.375
